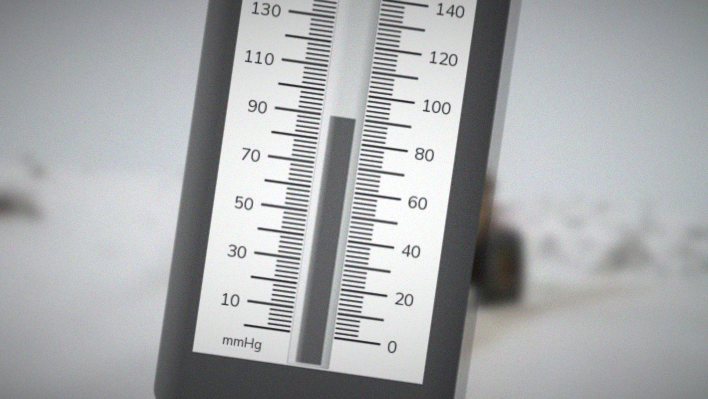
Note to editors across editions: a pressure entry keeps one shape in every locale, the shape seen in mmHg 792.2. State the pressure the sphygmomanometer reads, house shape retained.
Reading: mmHg 90
